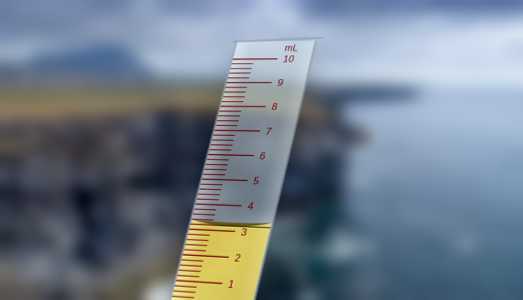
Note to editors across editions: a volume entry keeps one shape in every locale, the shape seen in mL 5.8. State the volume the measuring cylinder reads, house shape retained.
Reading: mL 3.2
